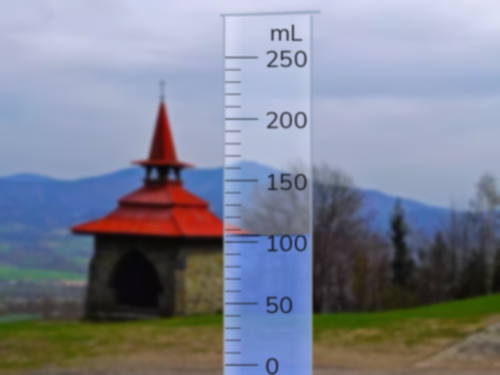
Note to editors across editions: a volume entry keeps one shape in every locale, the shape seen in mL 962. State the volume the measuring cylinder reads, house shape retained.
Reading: mL 105
